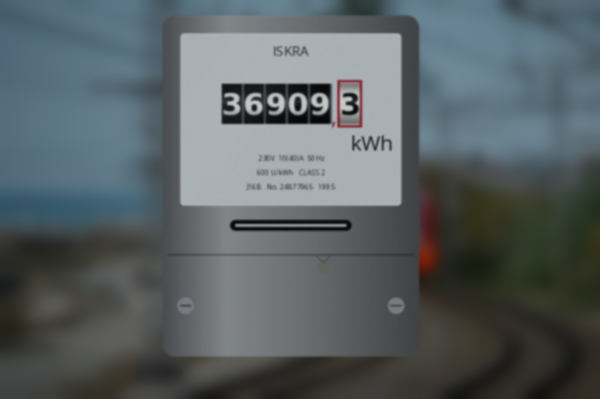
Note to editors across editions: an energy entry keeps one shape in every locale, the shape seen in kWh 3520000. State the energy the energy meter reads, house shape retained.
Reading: kWh 36909.3
